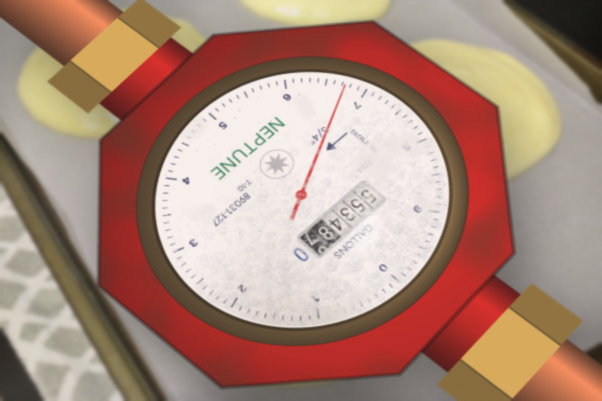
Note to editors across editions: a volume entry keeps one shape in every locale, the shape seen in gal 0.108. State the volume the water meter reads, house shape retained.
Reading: gal 5534866.7
